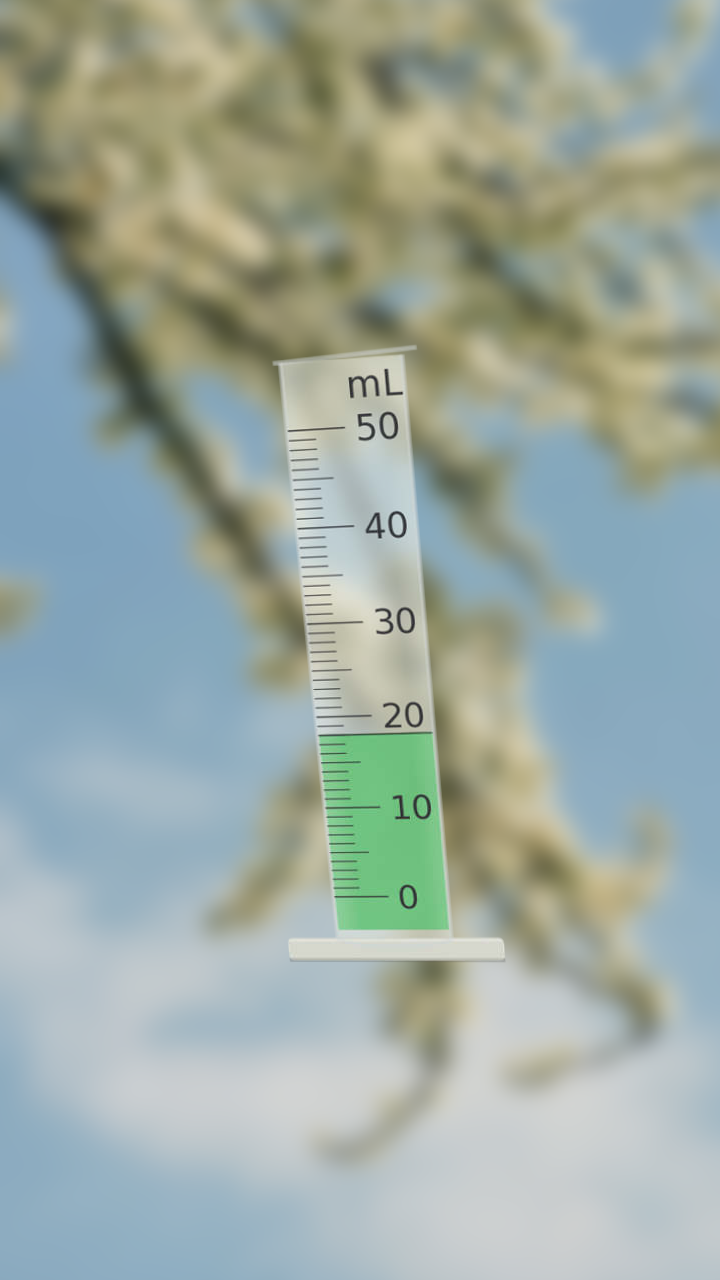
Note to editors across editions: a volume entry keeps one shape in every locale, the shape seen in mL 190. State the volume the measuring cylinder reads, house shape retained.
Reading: mL 18
